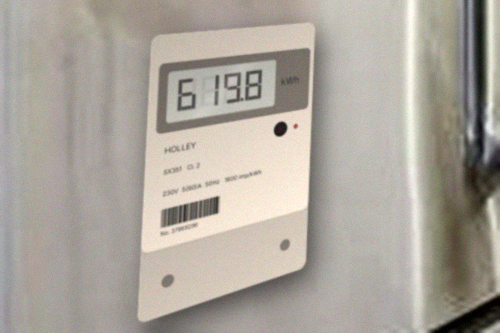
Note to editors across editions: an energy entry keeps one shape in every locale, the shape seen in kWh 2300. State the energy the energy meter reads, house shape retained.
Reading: kWh 619.8
